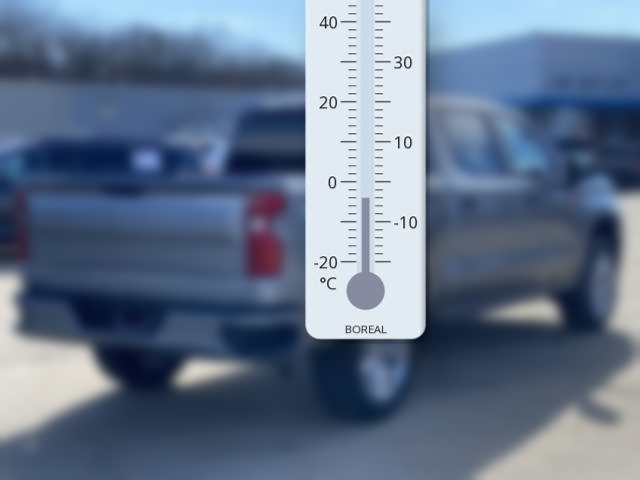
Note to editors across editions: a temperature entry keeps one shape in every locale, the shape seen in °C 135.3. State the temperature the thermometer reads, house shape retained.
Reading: °C -4
